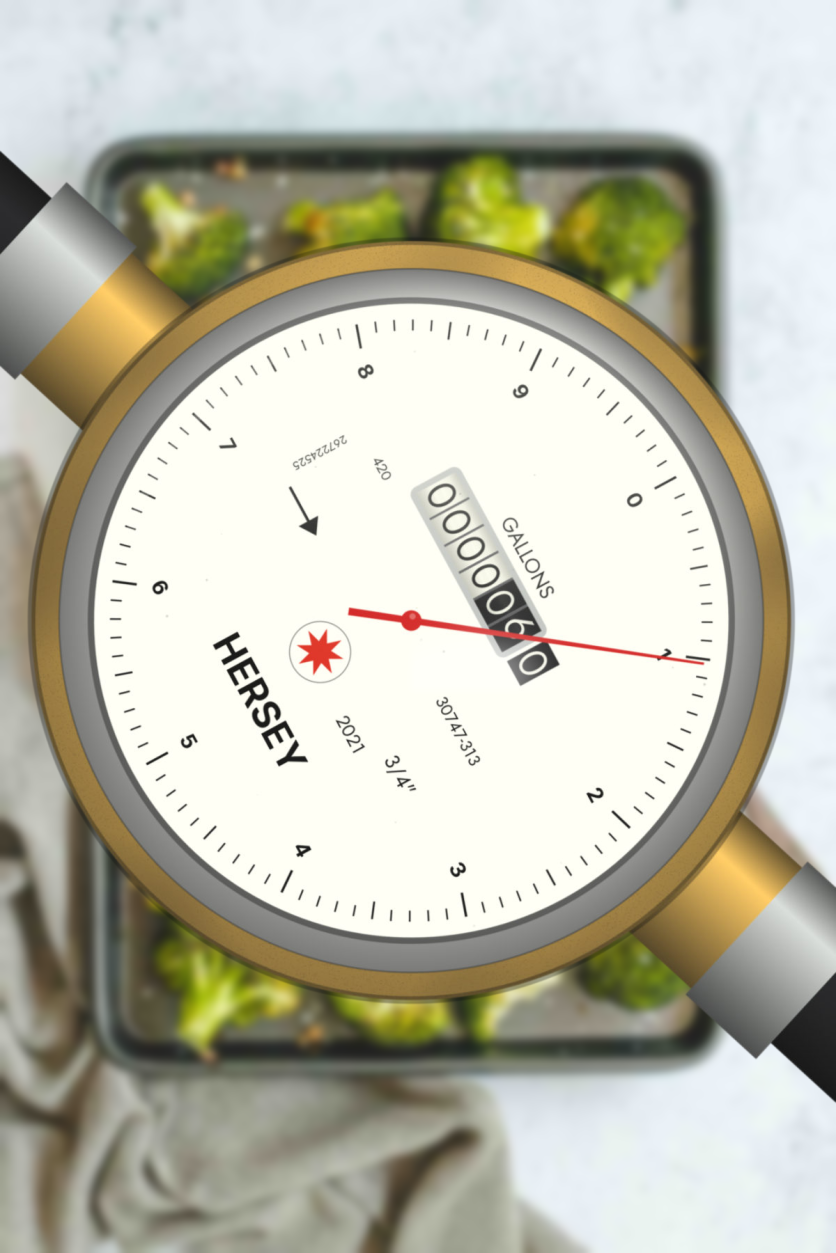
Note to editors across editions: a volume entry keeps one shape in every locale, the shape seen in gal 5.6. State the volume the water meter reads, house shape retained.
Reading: gal 61.0
